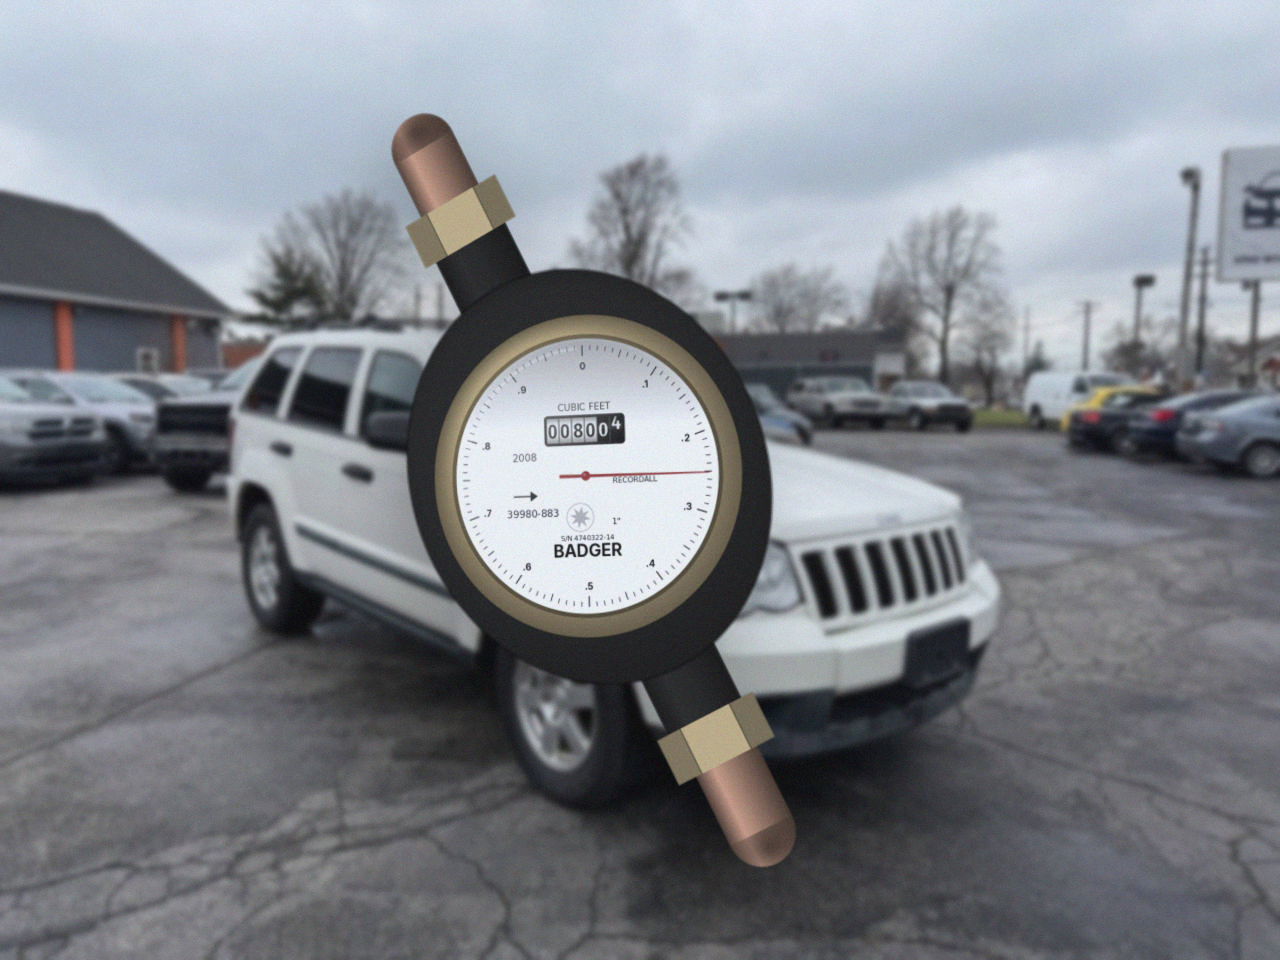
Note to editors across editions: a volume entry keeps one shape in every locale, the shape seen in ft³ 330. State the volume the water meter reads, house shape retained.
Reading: ft³ 8004.25
